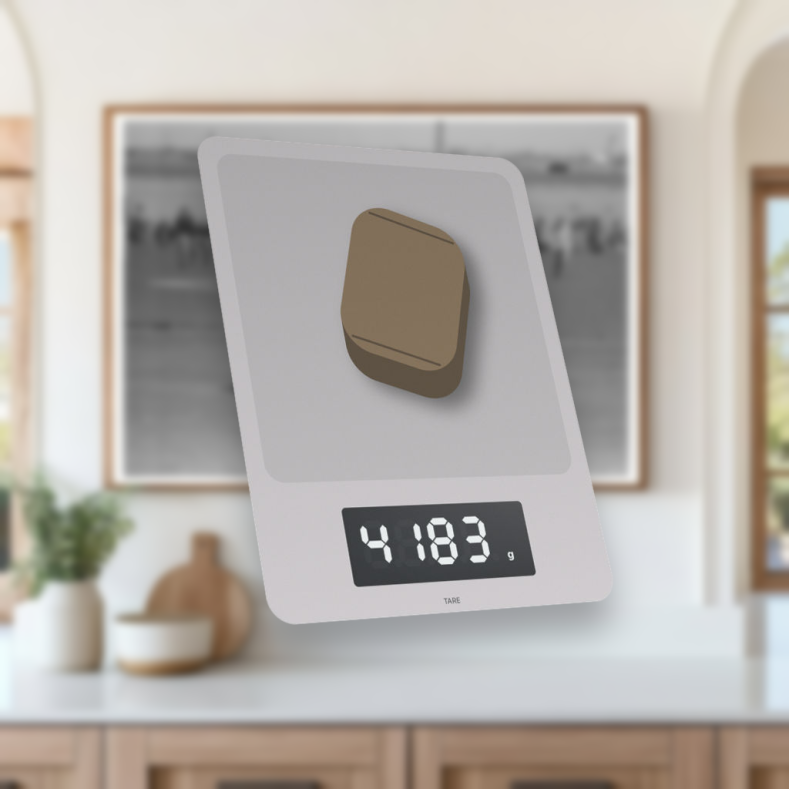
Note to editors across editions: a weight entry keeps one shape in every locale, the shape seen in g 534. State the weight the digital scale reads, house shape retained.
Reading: g 4183
